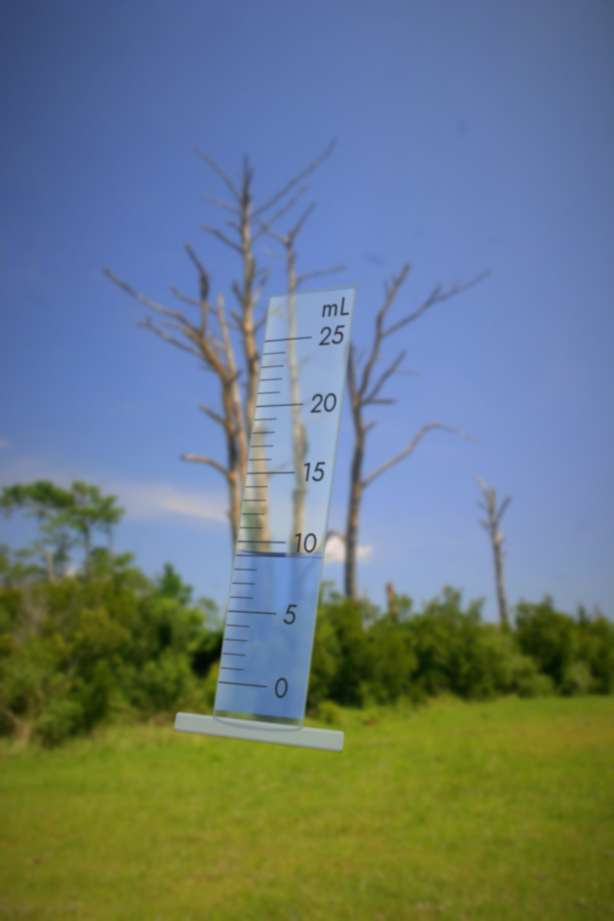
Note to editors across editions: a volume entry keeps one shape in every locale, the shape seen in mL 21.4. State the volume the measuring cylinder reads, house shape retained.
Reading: mL 9
